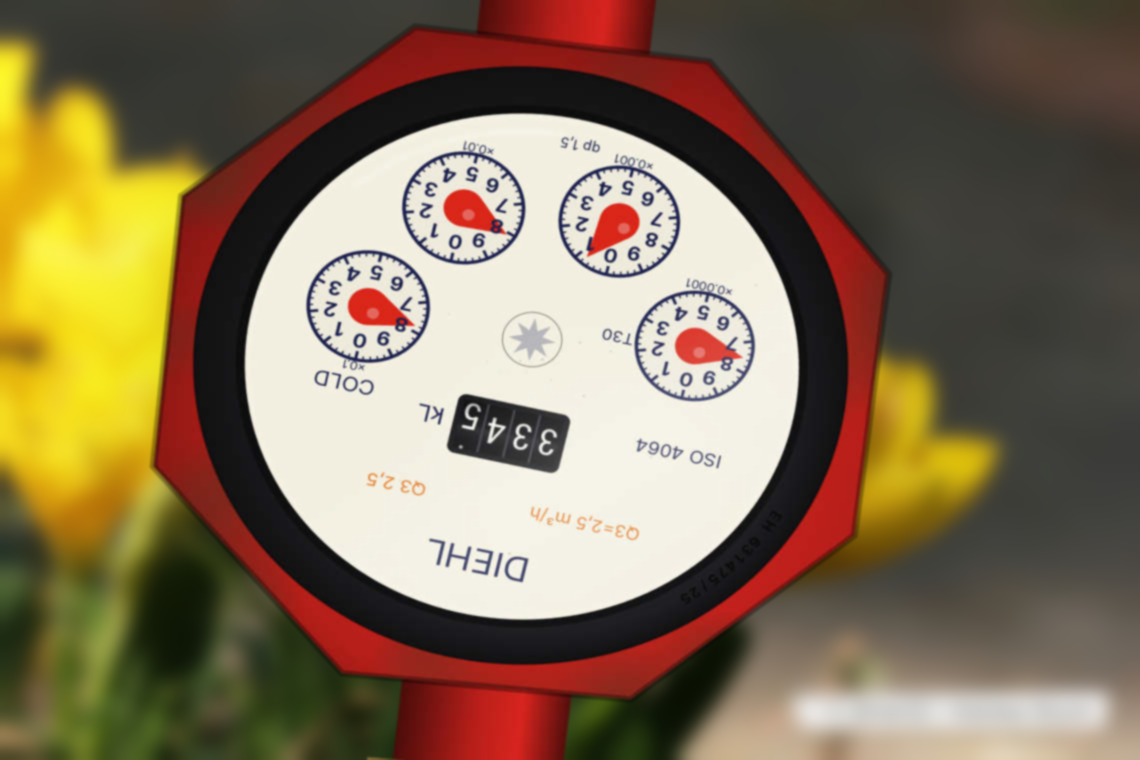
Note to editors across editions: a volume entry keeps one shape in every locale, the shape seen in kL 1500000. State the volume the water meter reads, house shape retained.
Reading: kL 3344.7807
